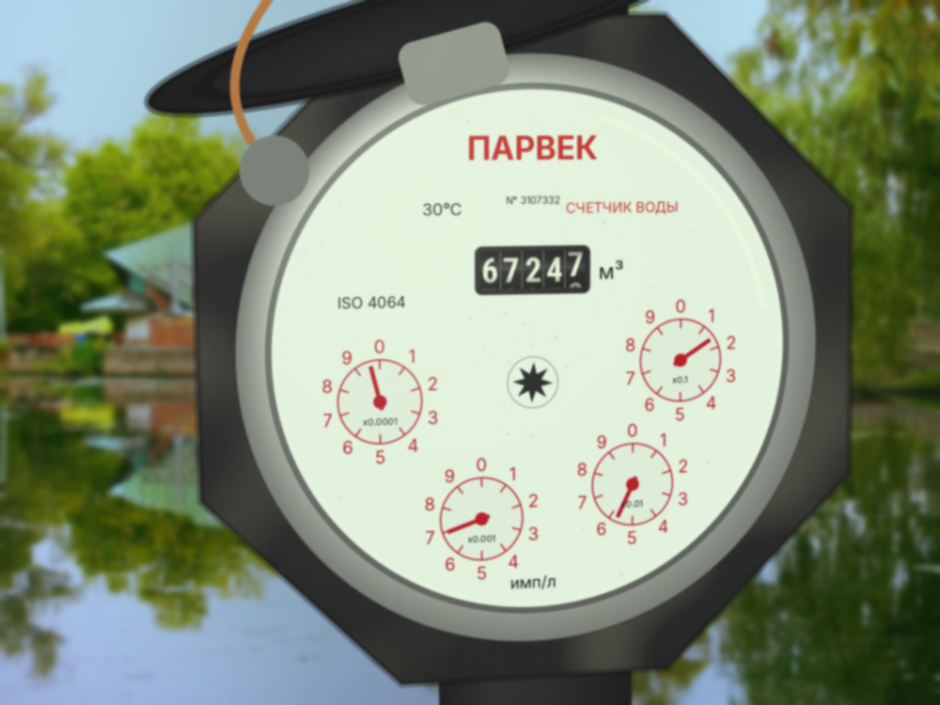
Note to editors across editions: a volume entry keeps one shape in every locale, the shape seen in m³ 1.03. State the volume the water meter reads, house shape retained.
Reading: m³ 67247.1569
